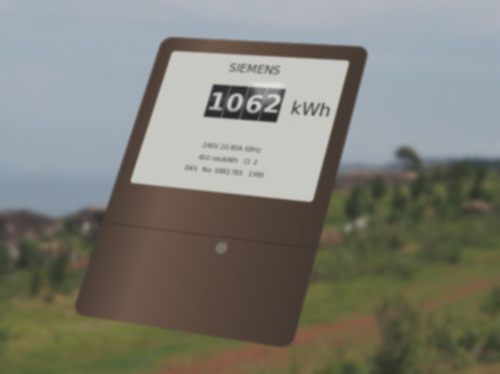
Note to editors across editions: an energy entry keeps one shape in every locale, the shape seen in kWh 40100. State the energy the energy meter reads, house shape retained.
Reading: kWh 1062
